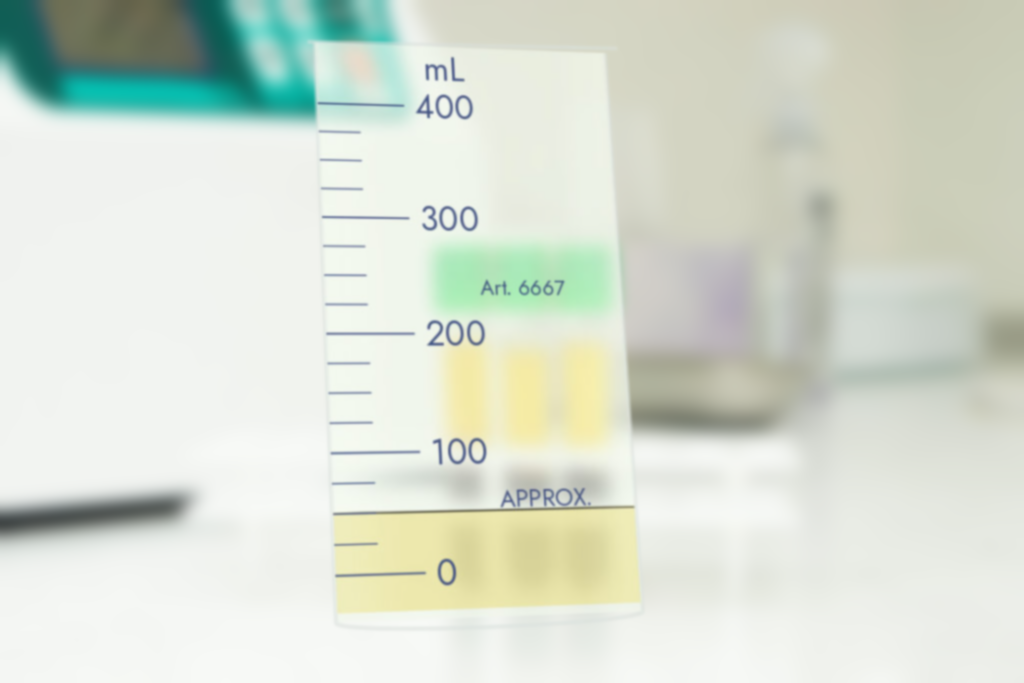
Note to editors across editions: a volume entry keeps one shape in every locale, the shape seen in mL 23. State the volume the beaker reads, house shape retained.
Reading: mL 50
